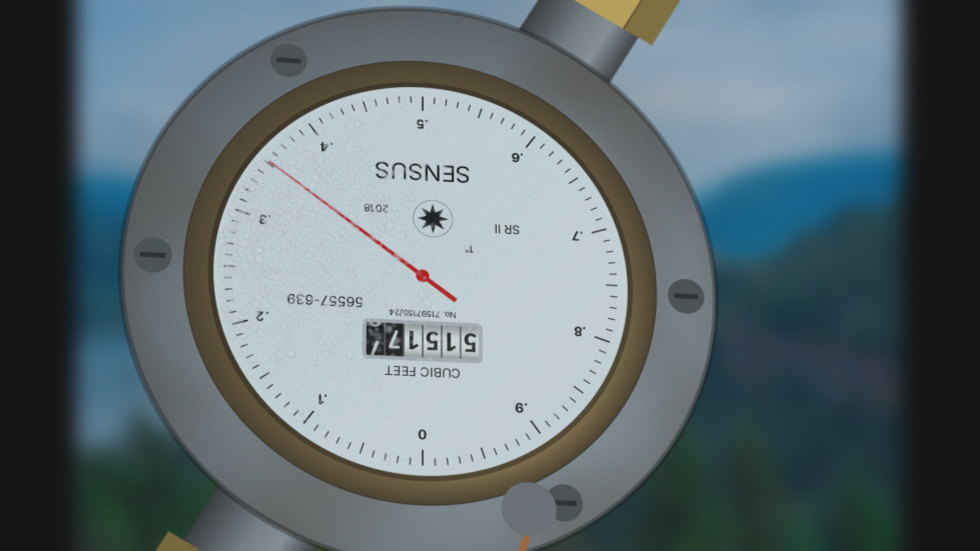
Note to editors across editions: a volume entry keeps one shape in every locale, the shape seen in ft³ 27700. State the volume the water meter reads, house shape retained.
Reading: ft³ 515177.35
